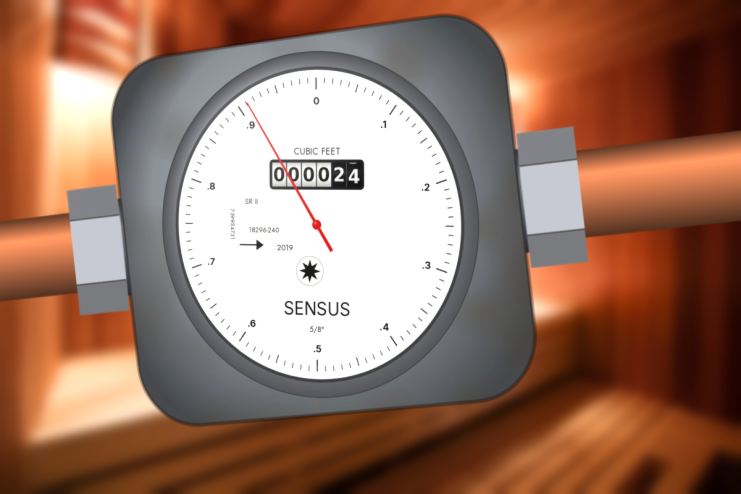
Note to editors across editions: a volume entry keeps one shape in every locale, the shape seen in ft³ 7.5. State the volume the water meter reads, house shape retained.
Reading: ft³ 23.91
